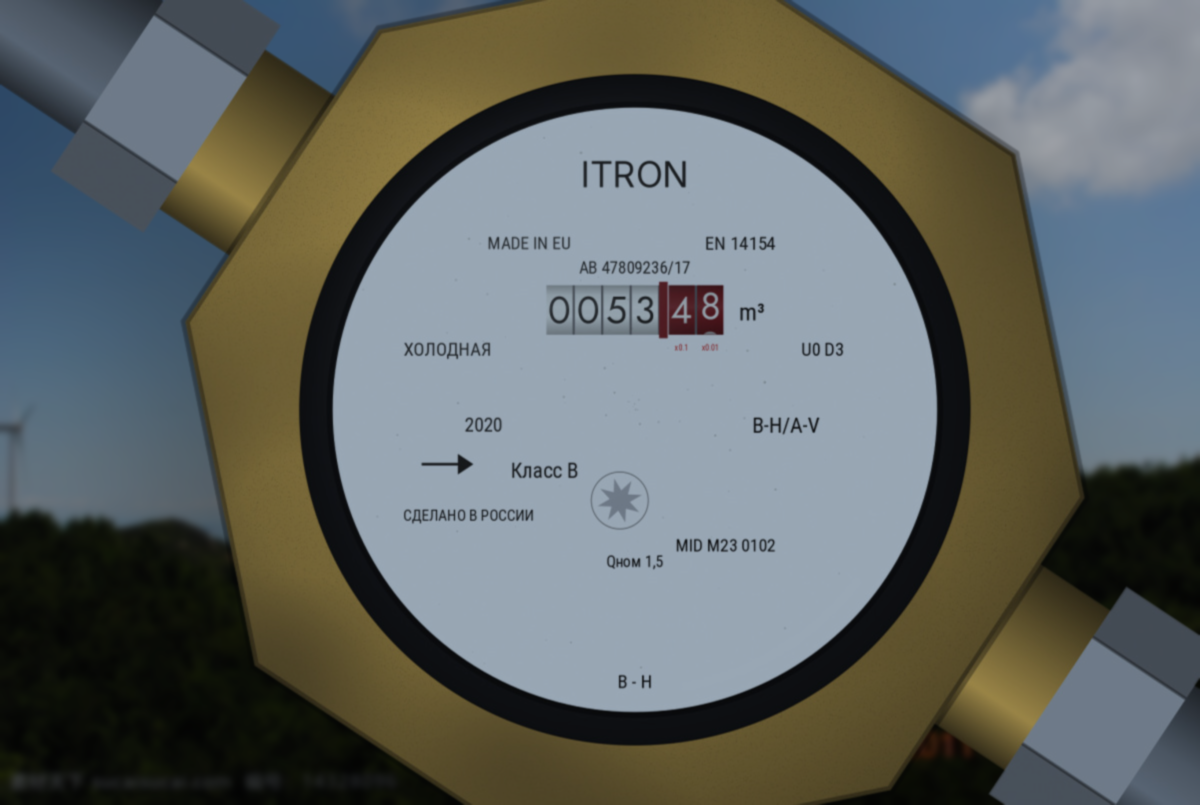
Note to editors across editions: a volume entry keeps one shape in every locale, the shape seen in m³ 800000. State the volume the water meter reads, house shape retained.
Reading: m³ 53.48
